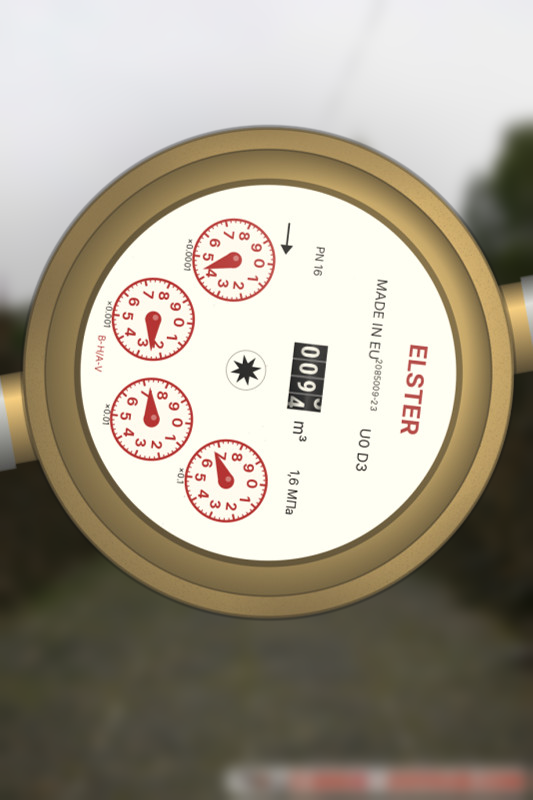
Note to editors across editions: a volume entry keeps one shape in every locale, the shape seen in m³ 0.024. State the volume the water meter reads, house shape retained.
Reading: m³ 93.6724
